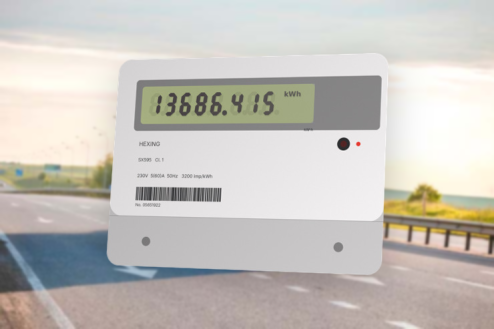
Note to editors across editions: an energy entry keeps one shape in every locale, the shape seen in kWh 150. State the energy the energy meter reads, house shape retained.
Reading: kWh 13686.415
